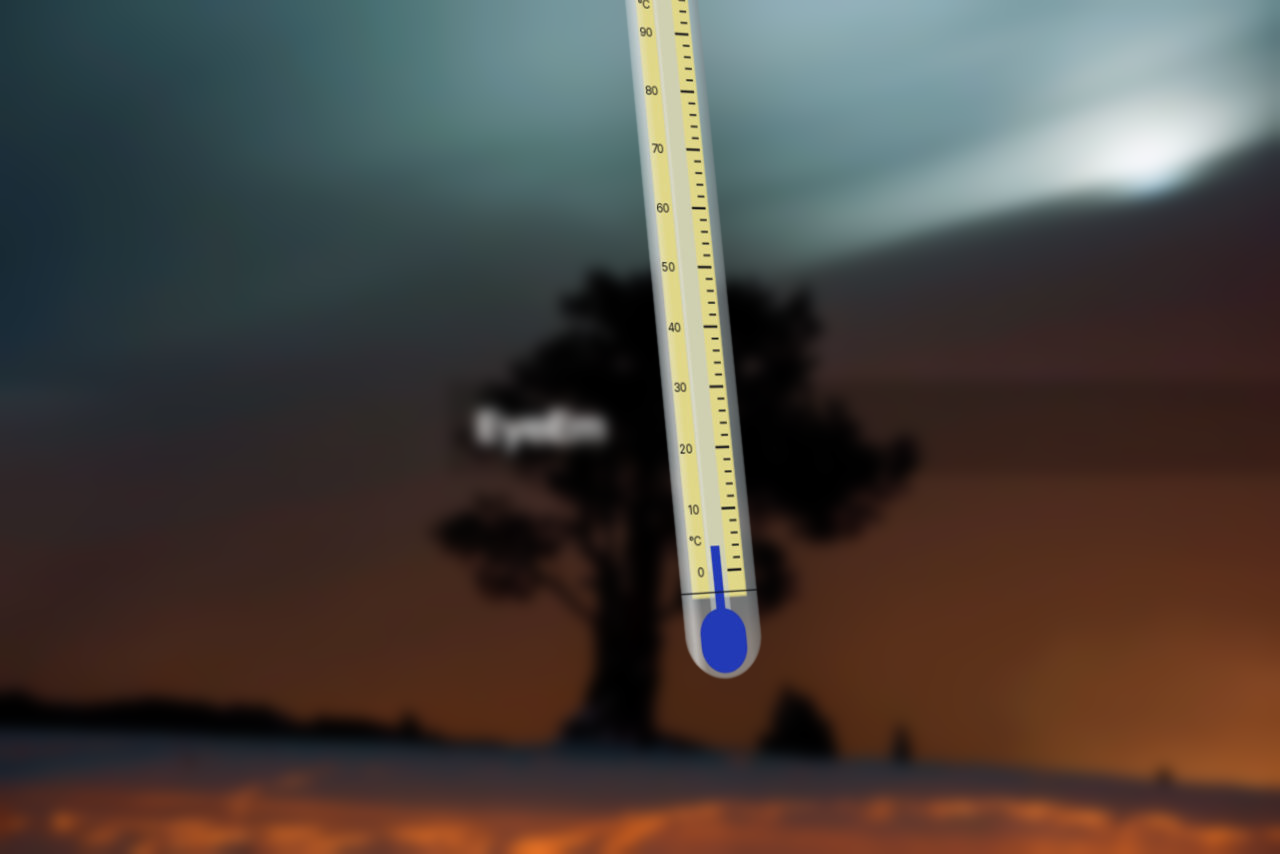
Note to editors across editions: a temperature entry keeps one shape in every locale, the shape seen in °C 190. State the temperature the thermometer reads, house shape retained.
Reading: °C 4
